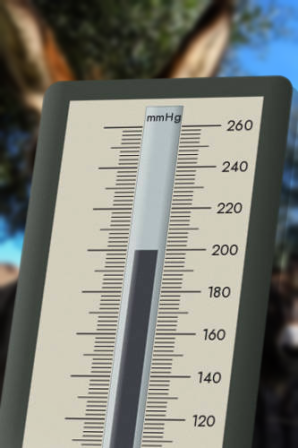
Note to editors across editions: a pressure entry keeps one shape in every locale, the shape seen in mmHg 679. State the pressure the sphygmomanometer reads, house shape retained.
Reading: mmHg 200
